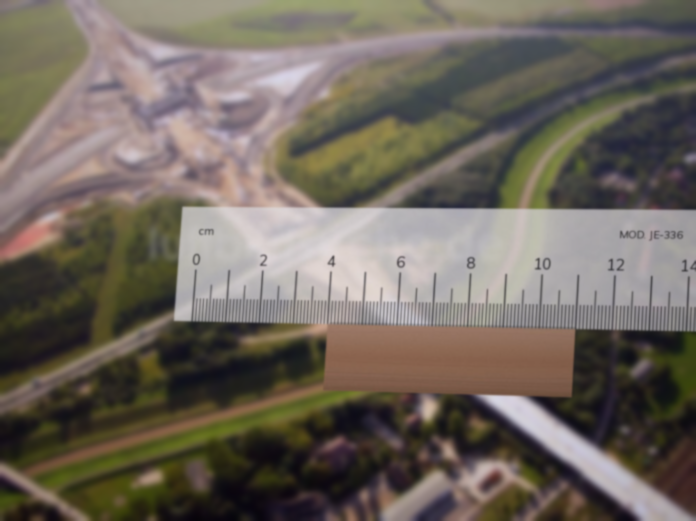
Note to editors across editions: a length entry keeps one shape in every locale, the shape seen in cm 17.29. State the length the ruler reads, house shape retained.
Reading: cm 7
